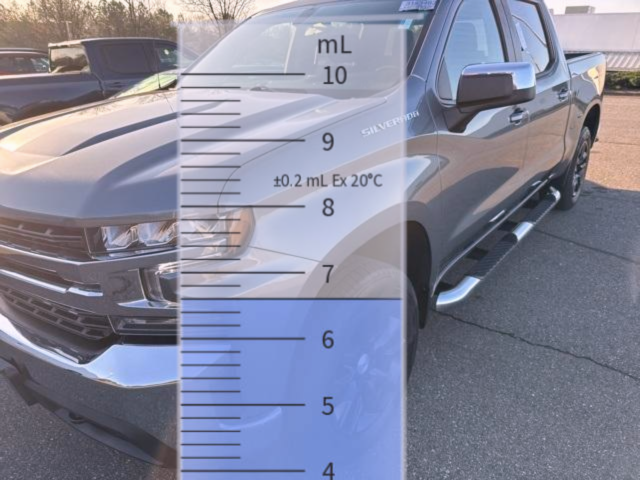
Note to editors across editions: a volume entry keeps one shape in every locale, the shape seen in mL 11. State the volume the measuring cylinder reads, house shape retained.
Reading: mL 6.6
